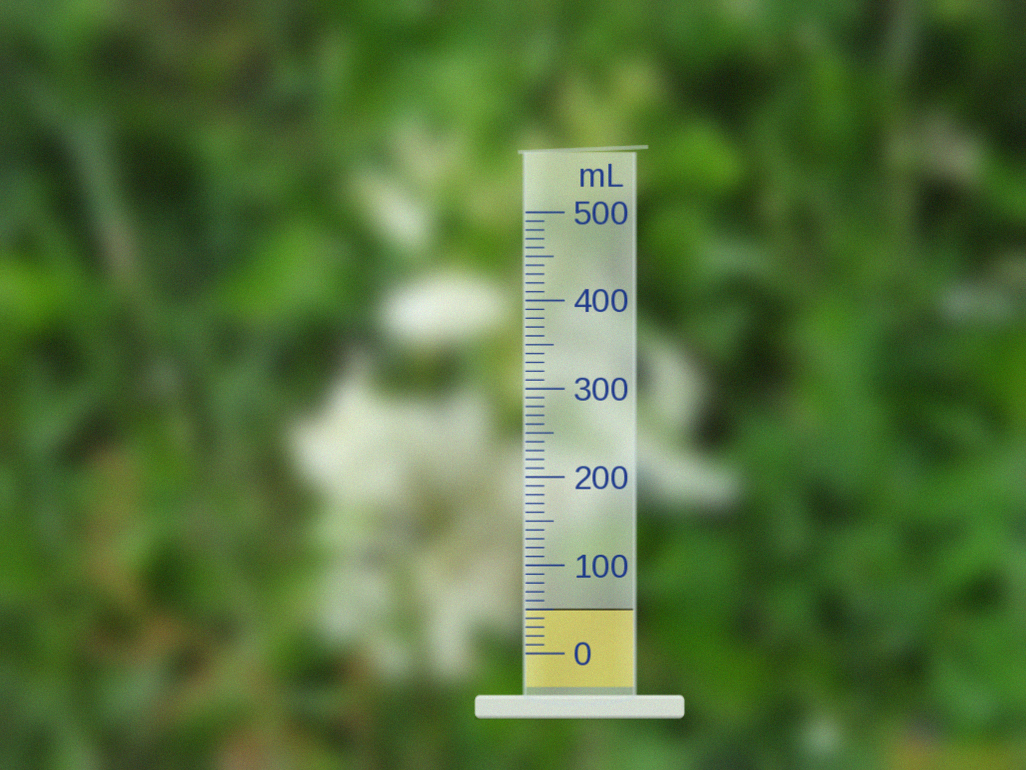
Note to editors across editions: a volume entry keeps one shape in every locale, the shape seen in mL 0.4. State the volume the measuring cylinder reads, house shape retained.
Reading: mL 50
